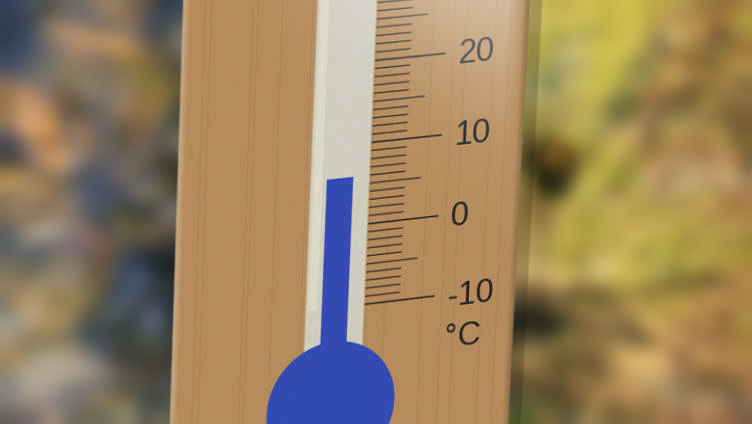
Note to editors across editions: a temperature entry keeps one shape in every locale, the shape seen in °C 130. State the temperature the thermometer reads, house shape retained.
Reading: °C 6
